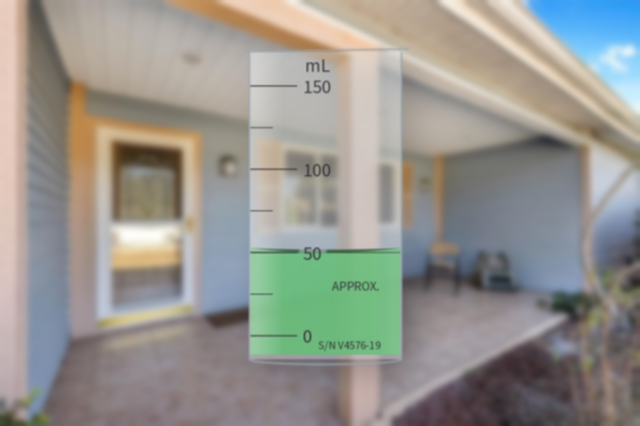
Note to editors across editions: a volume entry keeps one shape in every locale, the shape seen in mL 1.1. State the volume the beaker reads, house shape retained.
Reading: mL 50
